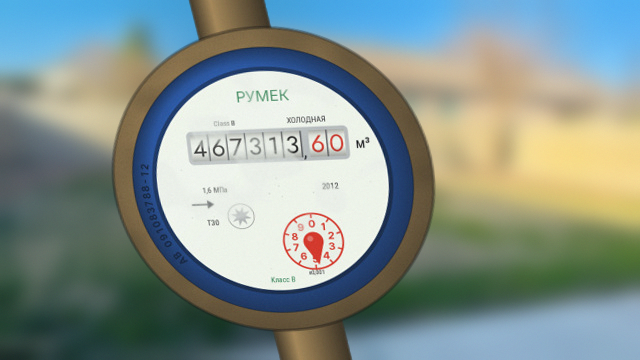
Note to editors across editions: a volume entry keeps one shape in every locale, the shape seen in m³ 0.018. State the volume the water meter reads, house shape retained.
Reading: m³ 467313.604
